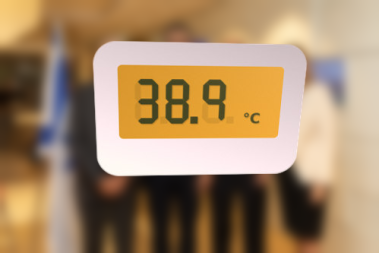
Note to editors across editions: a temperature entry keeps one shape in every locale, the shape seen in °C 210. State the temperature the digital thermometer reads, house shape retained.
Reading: °C 38.9
